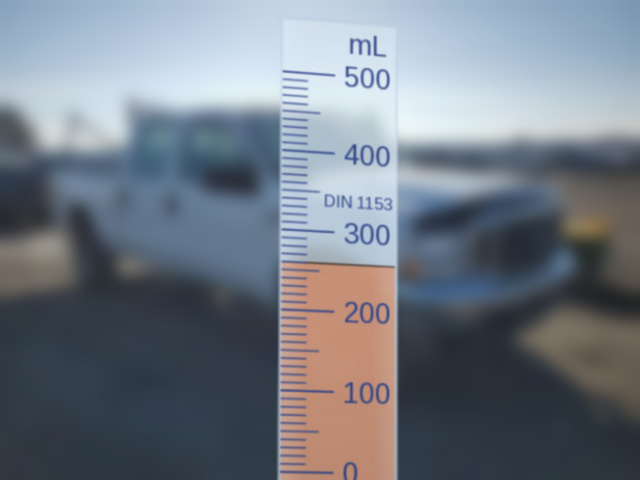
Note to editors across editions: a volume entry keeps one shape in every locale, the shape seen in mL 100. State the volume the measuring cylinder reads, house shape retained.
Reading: mL 260
